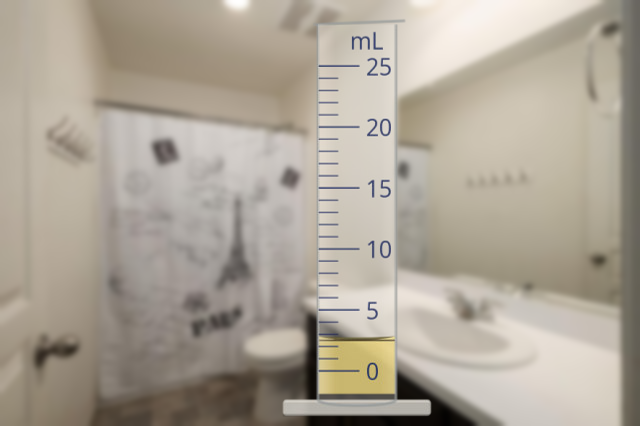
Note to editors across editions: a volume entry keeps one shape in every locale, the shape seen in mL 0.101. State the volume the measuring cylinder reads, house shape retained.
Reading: mL 2.5
